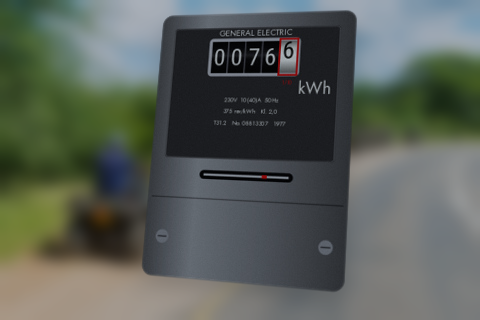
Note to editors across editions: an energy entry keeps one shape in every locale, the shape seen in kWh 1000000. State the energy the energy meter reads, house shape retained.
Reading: kWh 76.6
